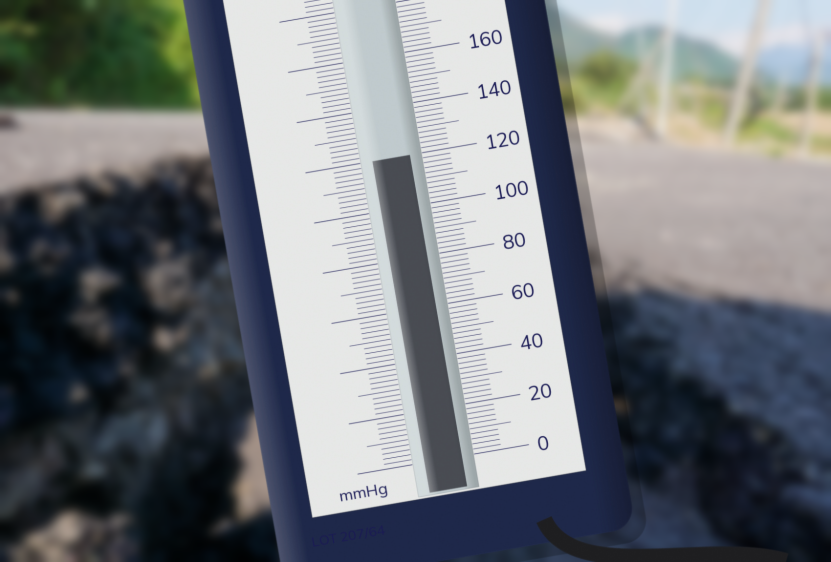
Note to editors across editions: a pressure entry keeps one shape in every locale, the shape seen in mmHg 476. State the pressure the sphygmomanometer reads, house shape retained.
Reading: mmHg 120
